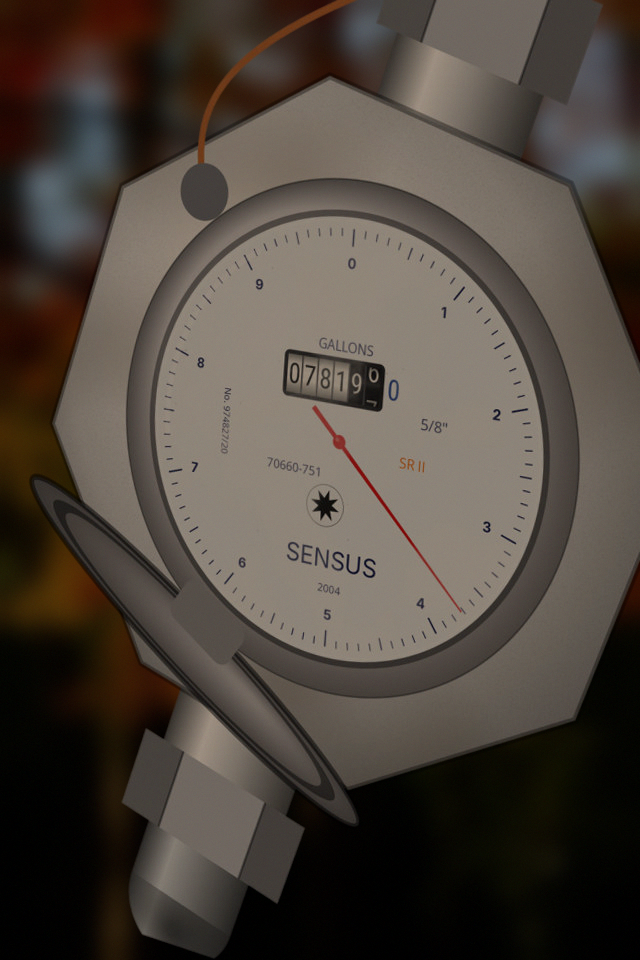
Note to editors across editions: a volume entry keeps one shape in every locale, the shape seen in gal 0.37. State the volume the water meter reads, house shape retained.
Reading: gal 781963.7
